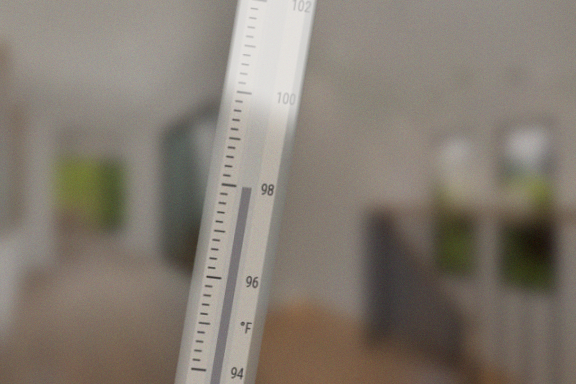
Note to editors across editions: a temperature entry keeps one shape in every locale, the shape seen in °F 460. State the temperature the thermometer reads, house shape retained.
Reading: °F 98
